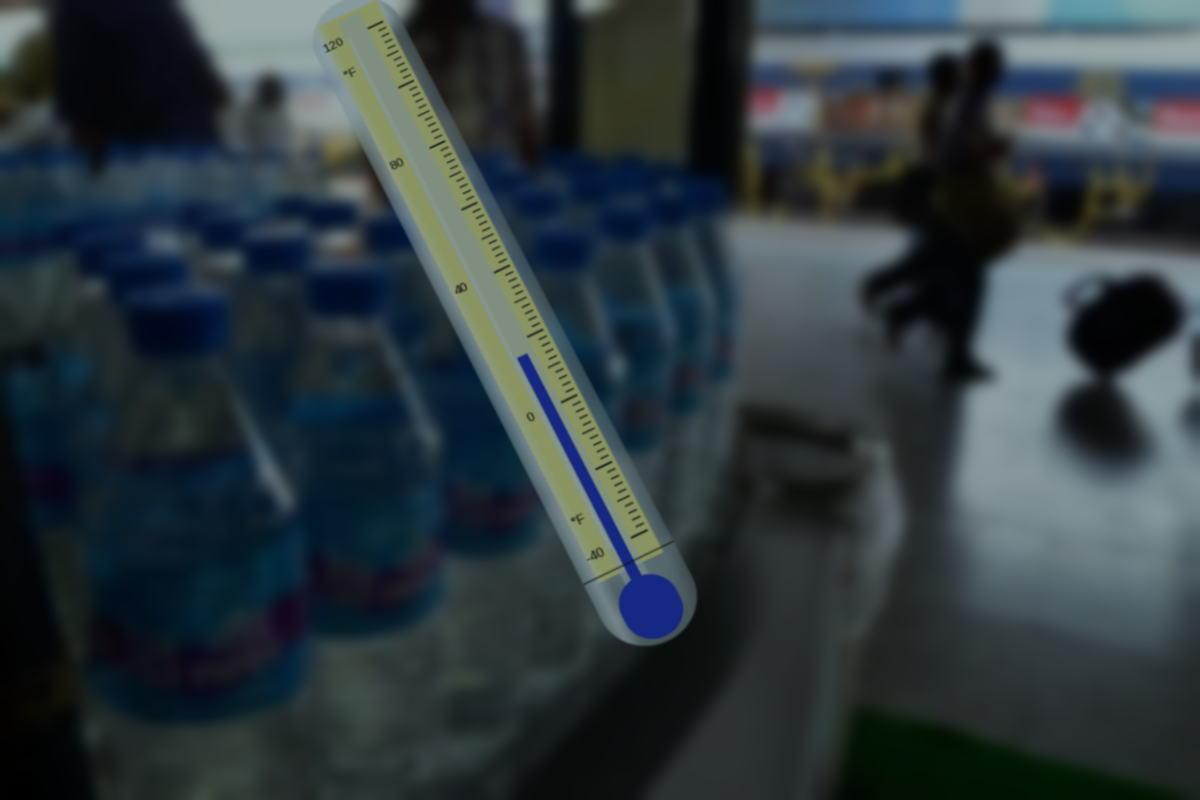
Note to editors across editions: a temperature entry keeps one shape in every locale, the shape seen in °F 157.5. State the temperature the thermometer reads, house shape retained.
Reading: °F 16
